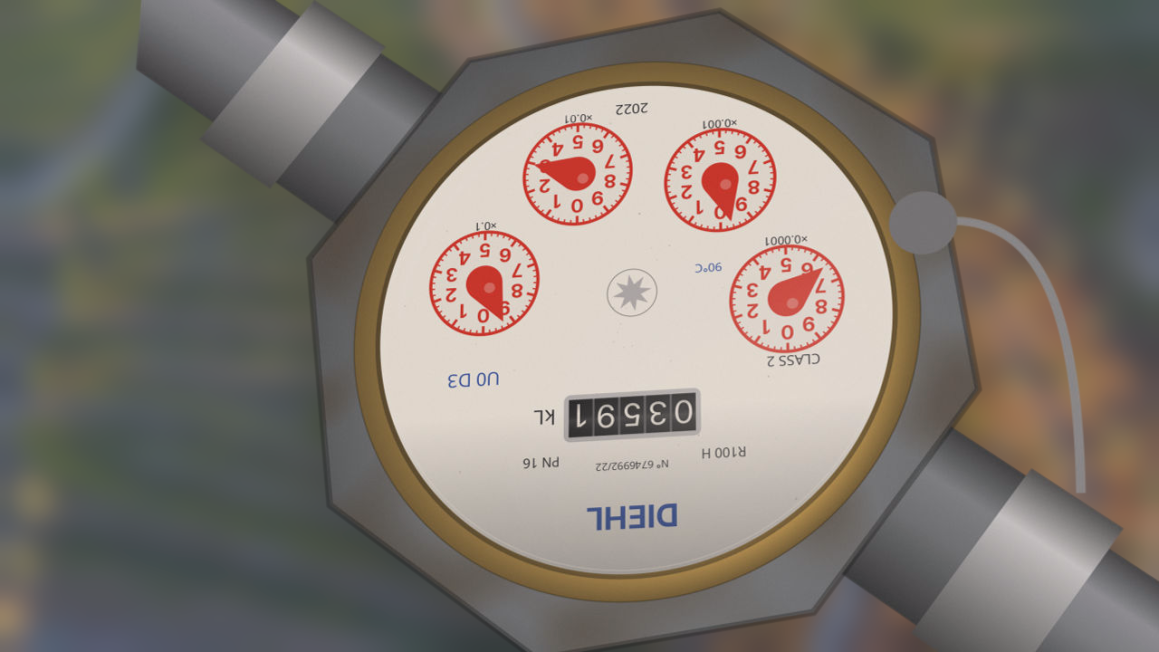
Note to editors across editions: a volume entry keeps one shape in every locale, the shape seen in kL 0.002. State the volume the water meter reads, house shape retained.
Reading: kL 3590.9296
